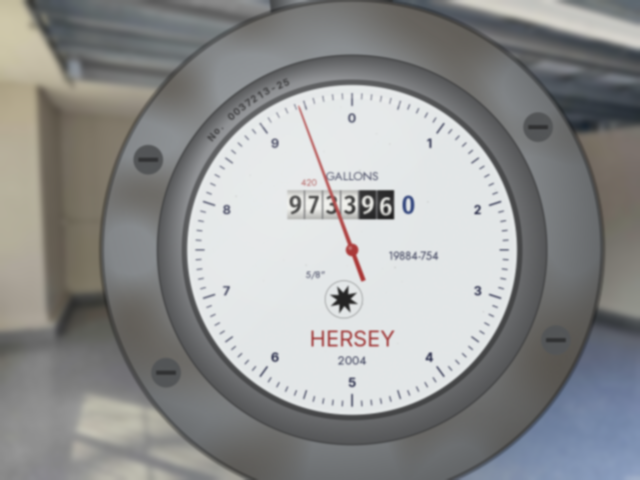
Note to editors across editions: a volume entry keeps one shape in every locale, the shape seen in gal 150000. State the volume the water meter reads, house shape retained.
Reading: gal 9733959.4
